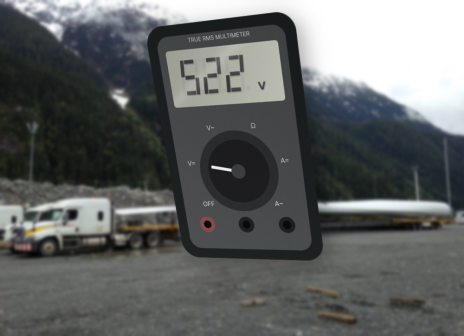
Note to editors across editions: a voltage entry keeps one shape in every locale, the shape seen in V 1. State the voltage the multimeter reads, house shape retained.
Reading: V 522
